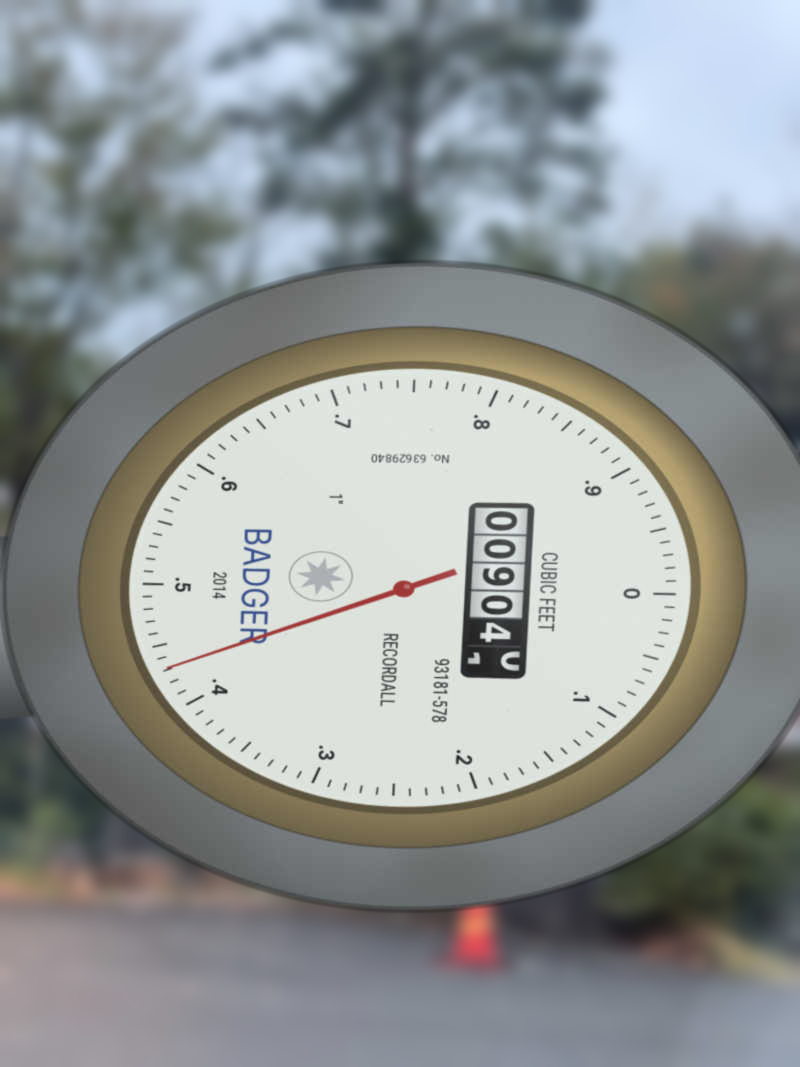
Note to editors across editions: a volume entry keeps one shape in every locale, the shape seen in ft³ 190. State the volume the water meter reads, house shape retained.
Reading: ft³ 9040.43
